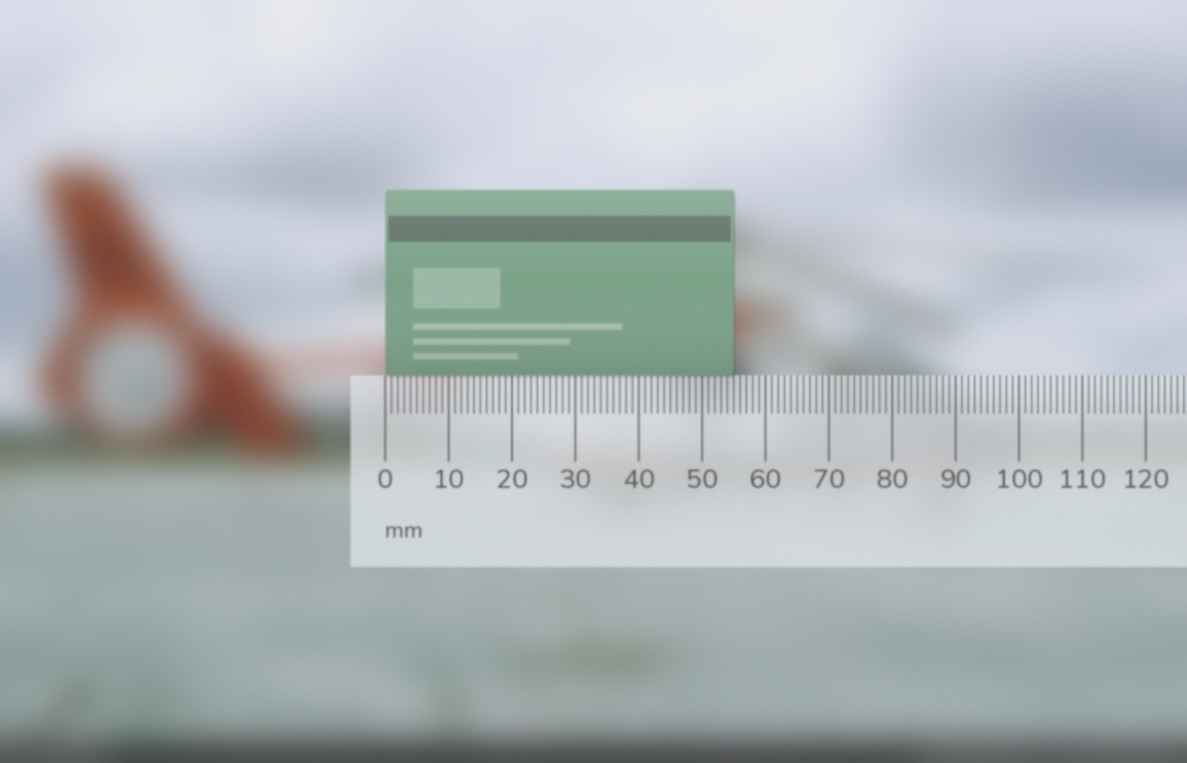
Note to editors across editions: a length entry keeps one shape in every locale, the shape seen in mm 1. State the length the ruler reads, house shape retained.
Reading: mm 55
